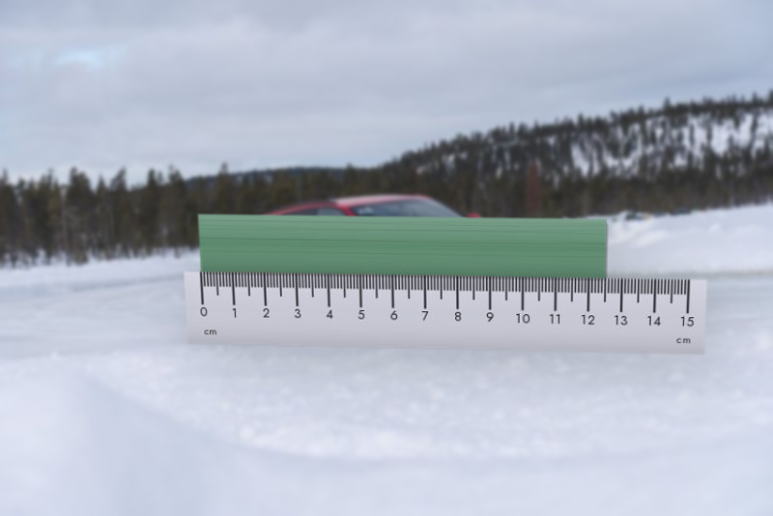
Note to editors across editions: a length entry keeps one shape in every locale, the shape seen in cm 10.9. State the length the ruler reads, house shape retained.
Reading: cm 12.5
